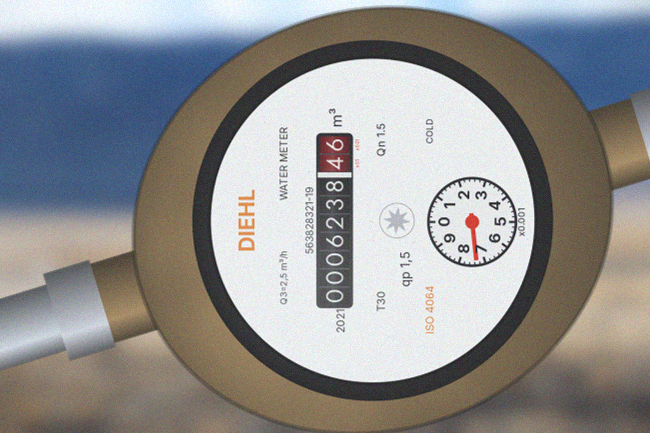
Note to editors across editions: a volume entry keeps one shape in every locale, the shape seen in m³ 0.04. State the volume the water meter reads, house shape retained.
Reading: m³ 6238.467
